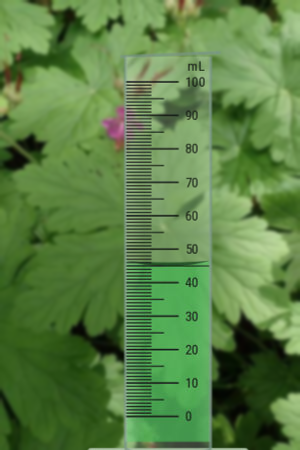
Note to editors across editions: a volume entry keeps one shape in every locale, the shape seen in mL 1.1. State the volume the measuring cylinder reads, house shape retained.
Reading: mL 45
